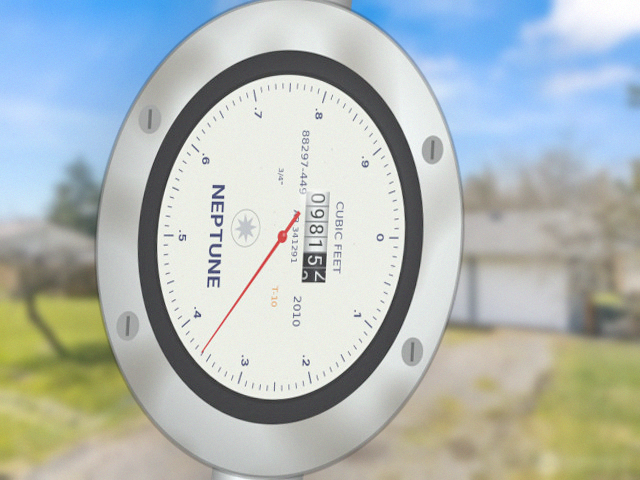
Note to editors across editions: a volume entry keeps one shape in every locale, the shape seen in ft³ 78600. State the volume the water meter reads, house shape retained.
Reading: ft³ 98152.36
